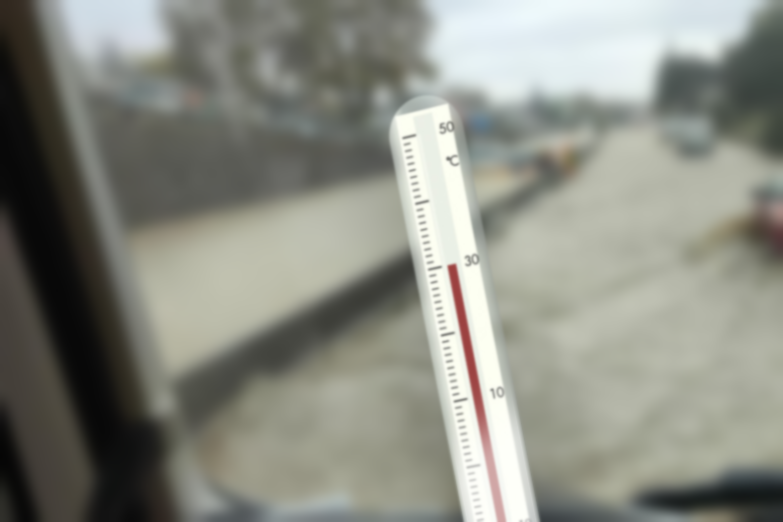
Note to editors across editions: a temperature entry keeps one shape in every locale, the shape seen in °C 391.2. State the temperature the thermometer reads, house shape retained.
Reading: °C 30
